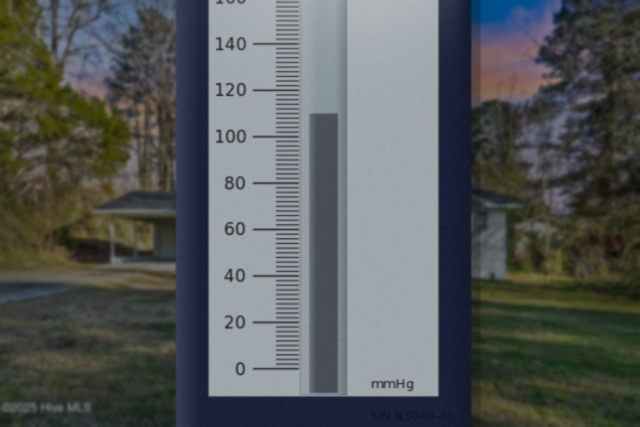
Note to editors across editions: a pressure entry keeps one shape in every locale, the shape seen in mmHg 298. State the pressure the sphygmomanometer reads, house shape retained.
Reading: mmHg 110
